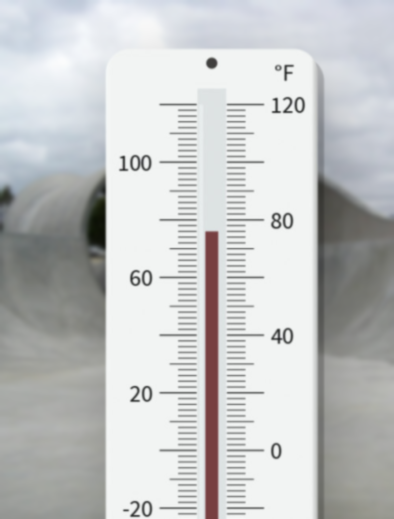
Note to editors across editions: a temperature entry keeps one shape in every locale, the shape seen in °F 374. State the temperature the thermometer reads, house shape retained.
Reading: °F 76
